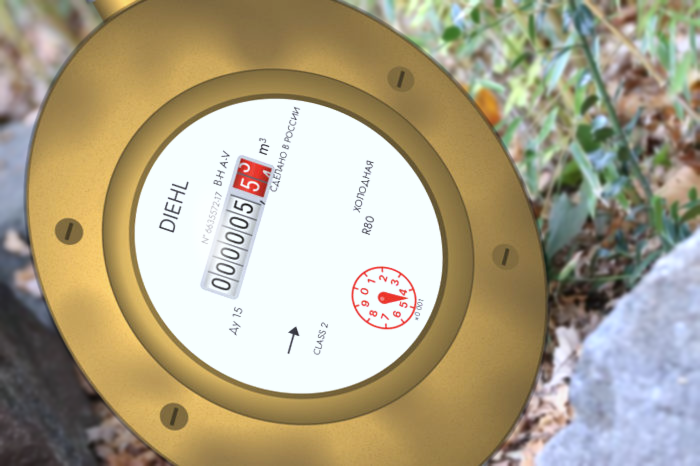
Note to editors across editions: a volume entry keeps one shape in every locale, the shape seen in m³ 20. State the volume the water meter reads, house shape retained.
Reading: m³ 5.534
